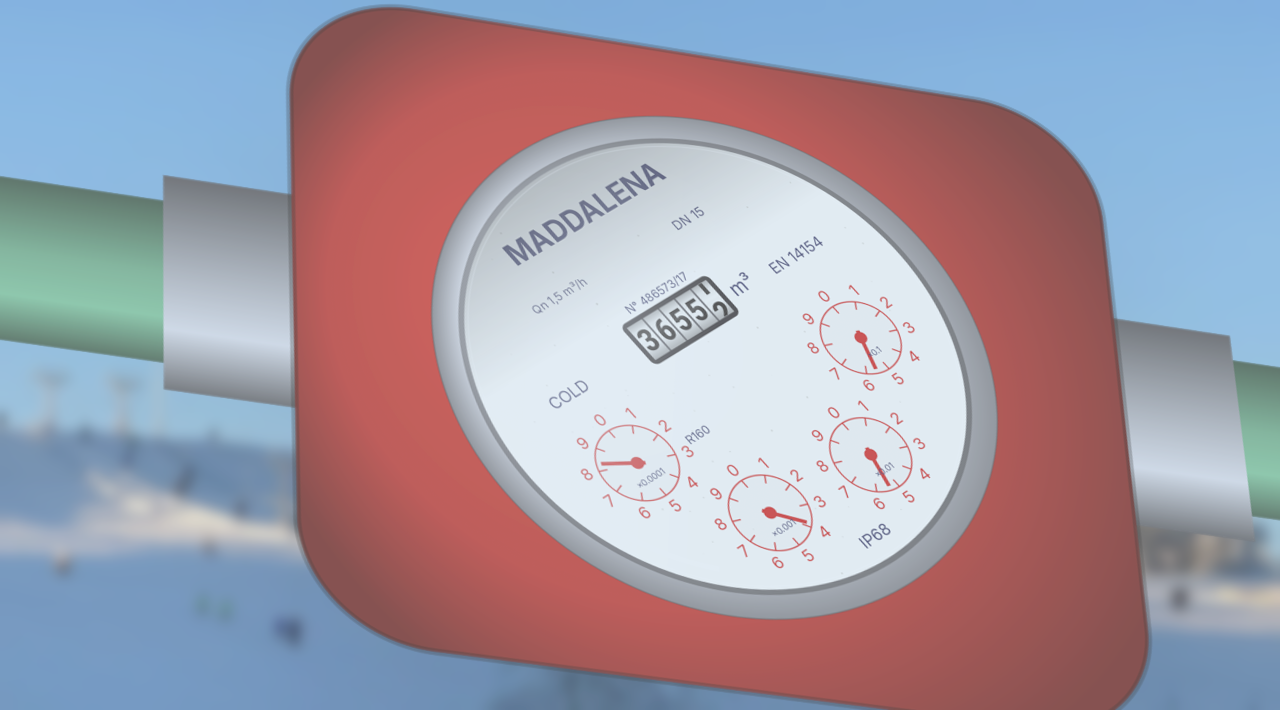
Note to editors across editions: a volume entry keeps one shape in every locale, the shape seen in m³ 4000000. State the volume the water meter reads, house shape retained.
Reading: m³ 36551.5538
